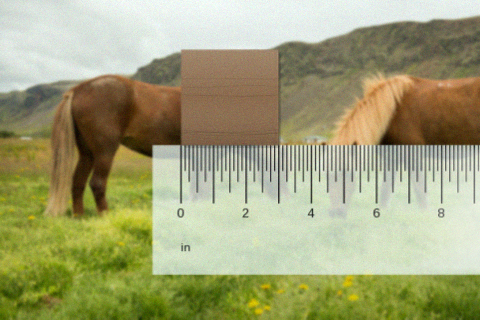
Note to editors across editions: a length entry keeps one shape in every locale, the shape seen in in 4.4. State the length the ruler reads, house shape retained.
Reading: in 3
